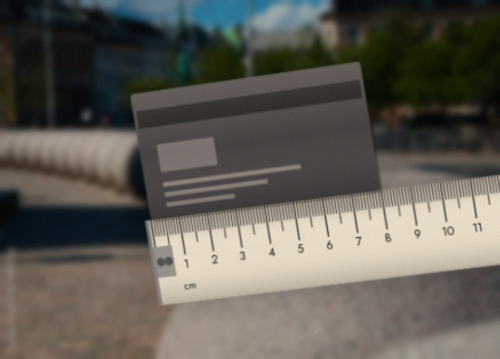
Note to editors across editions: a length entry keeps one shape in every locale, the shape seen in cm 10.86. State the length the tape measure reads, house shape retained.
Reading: cm 8
